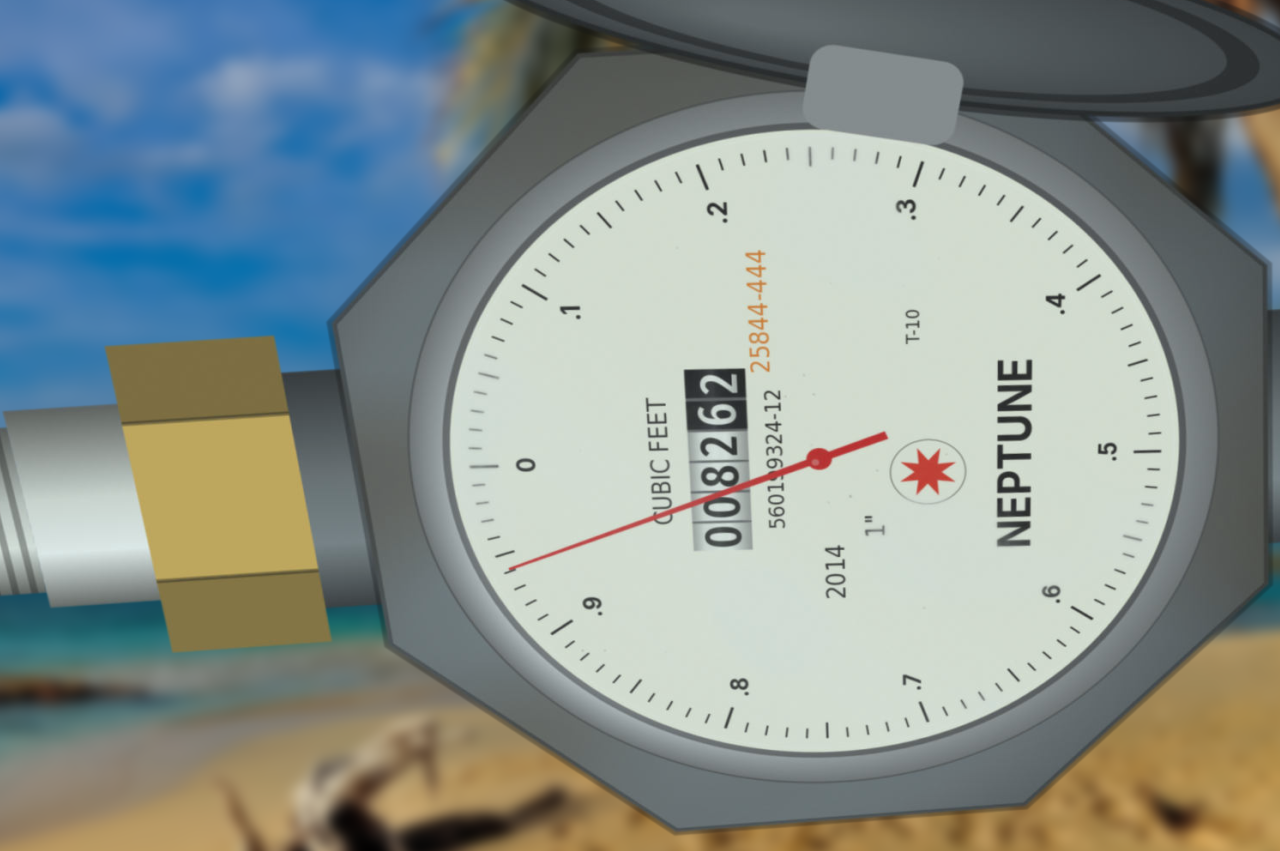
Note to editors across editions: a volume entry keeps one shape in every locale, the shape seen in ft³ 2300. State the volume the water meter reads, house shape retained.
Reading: ft³ 8261.94
